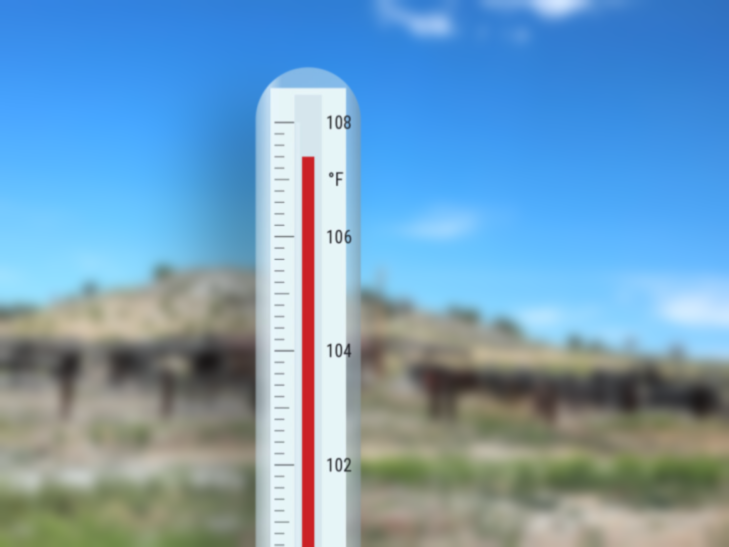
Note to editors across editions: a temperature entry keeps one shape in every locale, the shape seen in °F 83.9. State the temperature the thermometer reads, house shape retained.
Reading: °F 107.4
